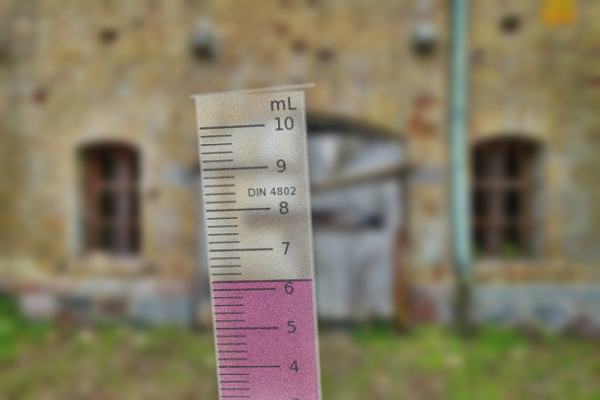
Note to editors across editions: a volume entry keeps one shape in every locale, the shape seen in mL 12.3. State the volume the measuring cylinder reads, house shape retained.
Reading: mL 6.2
